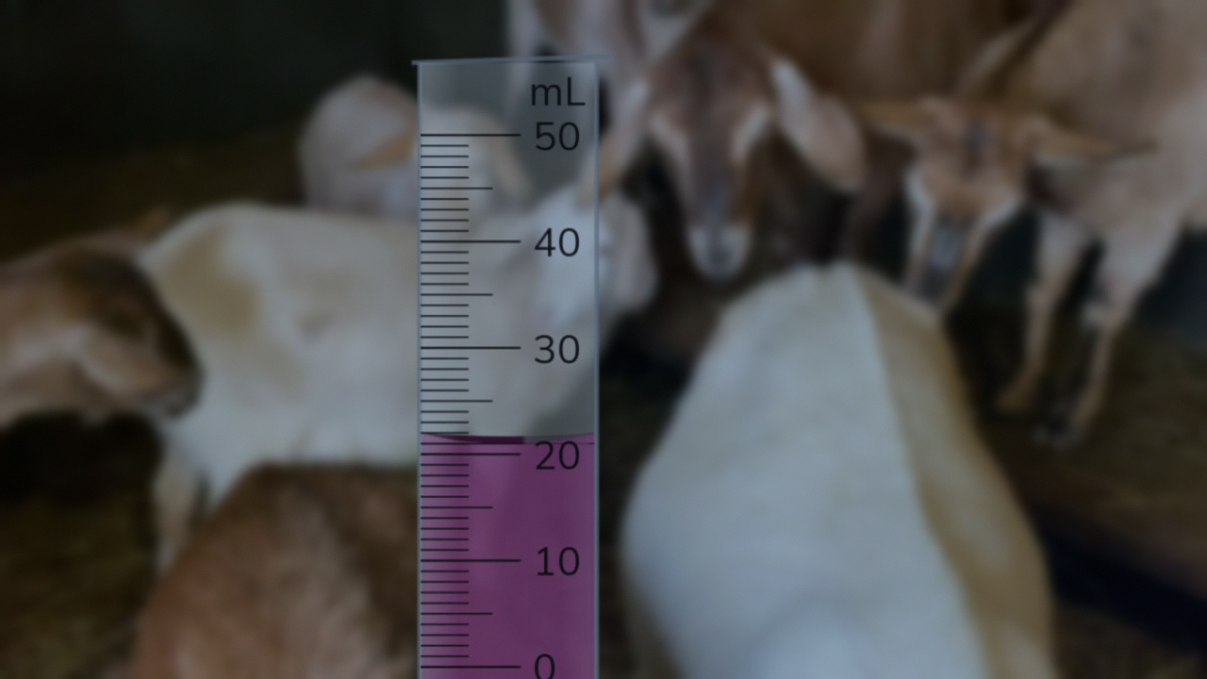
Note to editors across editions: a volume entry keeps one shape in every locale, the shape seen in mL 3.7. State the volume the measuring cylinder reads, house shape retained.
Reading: mL 21
